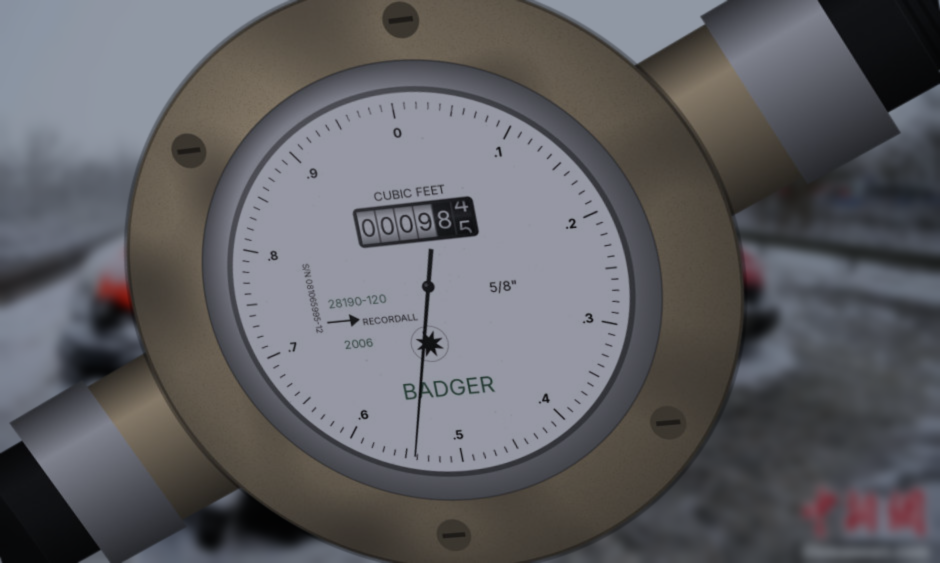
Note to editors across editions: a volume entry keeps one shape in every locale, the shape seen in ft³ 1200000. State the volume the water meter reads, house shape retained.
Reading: ft³ 984.54
